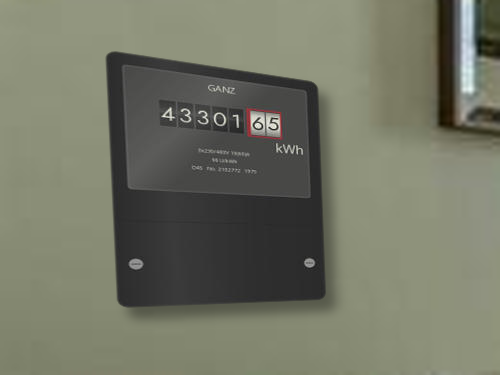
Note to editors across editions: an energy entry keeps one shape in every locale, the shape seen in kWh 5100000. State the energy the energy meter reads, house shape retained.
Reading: kWh 43301.65
